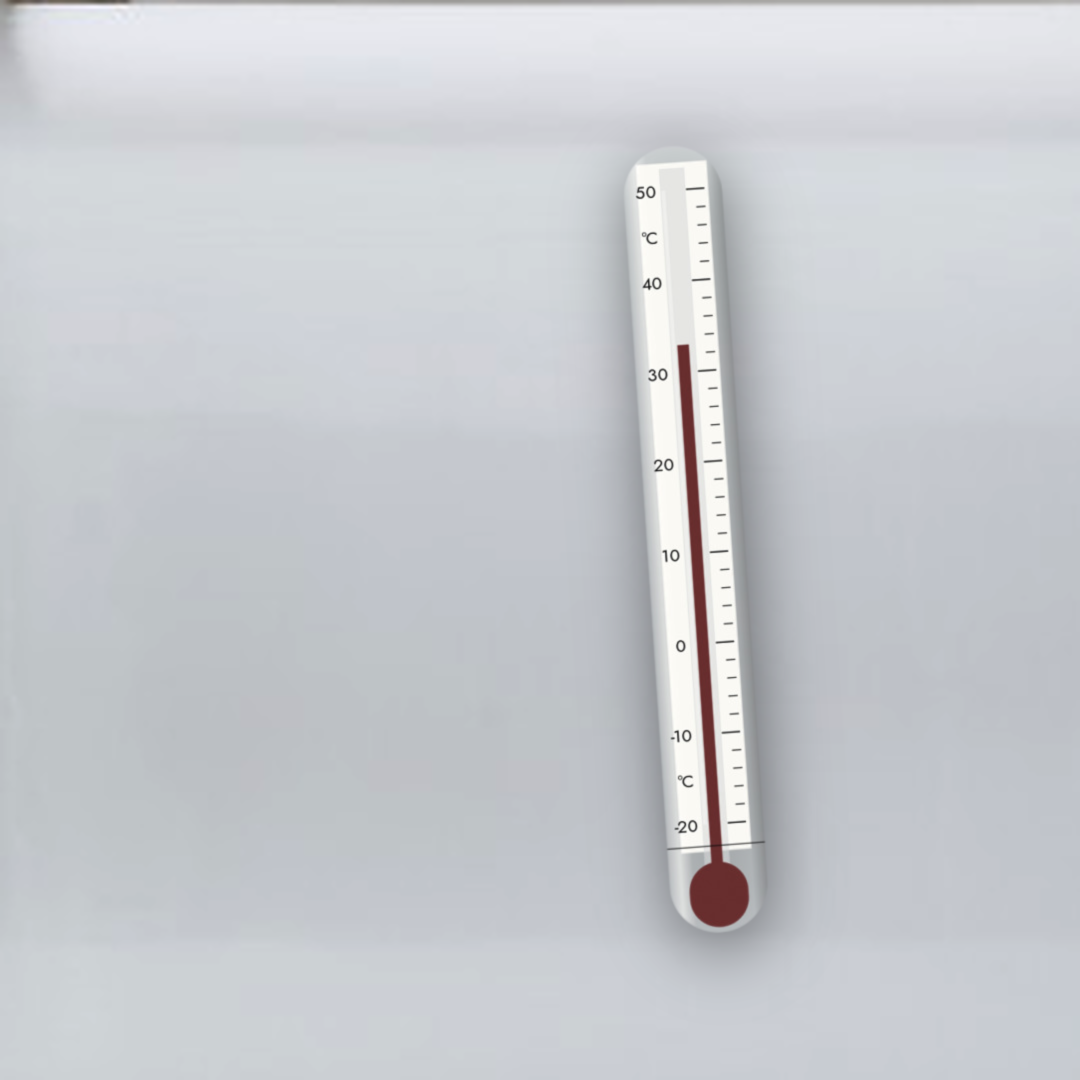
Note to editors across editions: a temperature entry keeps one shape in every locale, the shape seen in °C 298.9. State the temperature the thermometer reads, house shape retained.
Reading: °C 33
